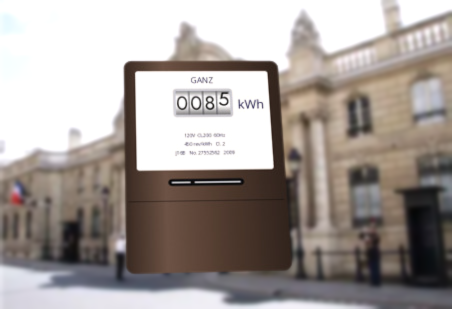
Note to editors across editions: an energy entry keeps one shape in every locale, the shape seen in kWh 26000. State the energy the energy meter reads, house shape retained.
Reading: kWh 85
